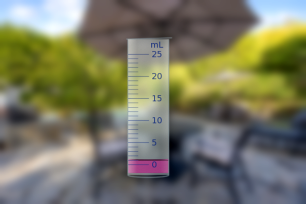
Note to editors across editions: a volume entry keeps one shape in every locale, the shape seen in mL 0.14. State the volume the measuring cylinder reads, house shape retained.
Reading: mL 1
